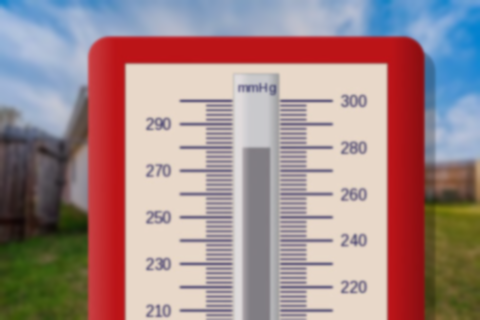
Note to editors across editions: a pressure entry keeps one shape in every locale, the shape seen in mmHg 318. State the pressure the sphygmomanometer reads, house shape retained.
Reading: mmHg 280
